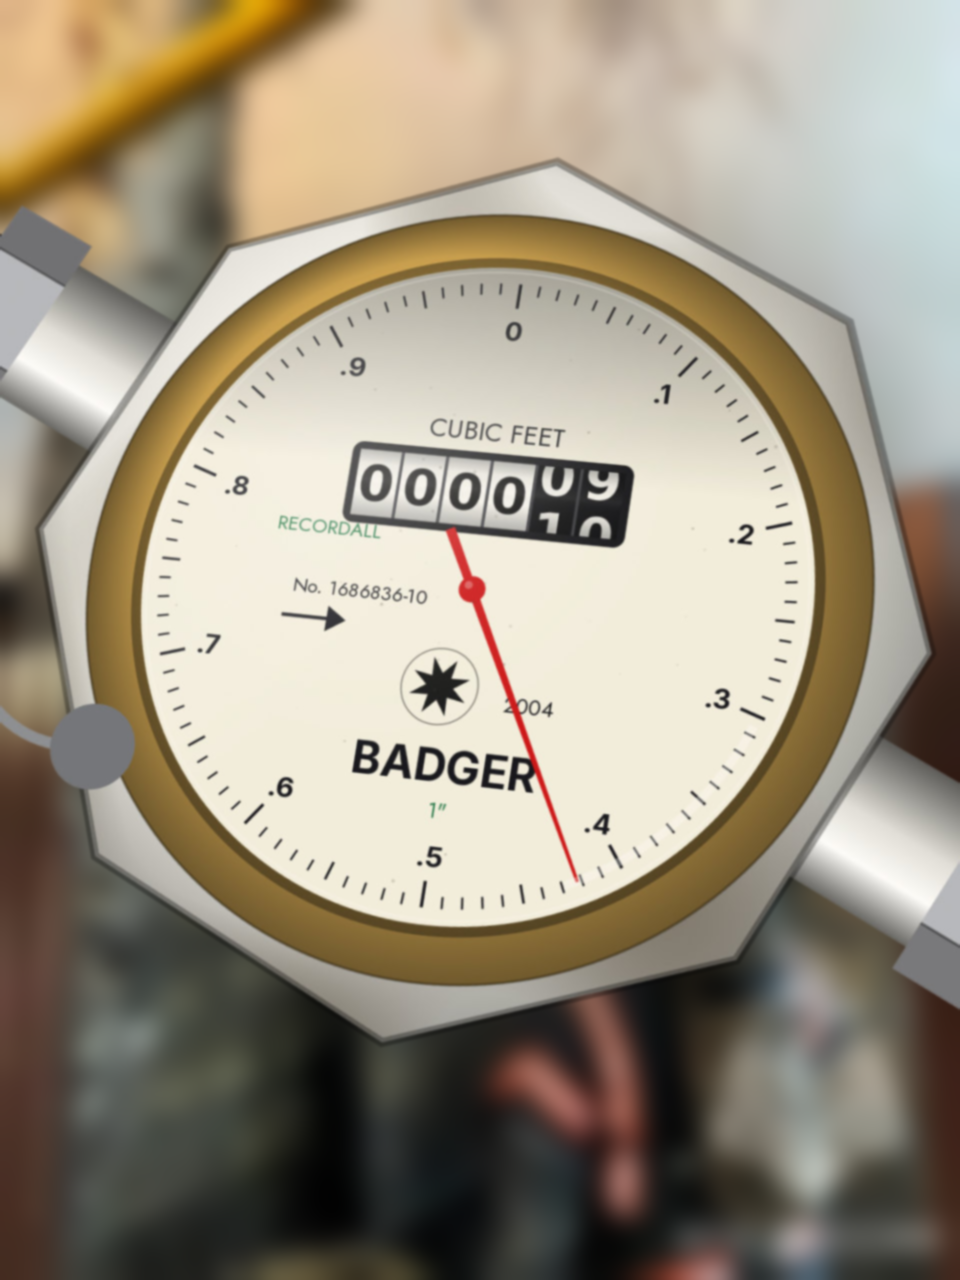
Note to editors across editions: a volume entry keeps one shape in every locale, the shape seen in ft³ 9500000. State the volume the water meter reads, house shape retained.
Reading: ft³ 9.42
